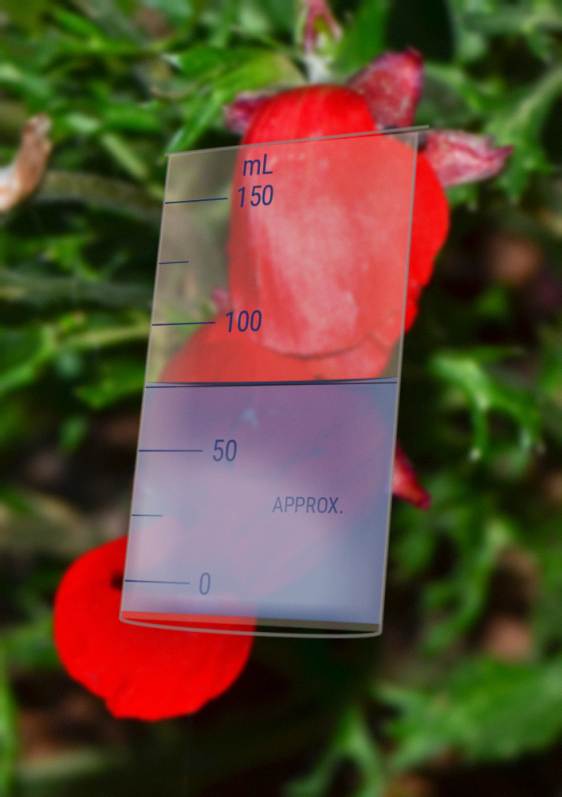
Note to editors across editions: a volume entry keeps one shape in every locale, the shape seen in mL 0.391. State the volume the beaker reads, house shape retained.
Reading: mL 75
